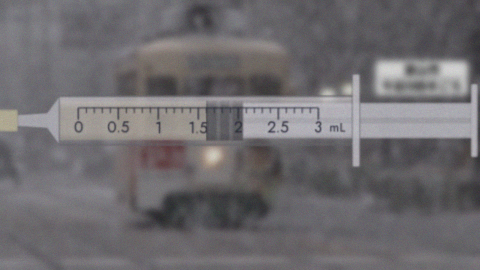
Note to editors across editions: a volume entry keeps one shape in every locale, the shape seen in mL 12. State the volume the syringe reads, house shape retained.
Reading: mL 1.6
